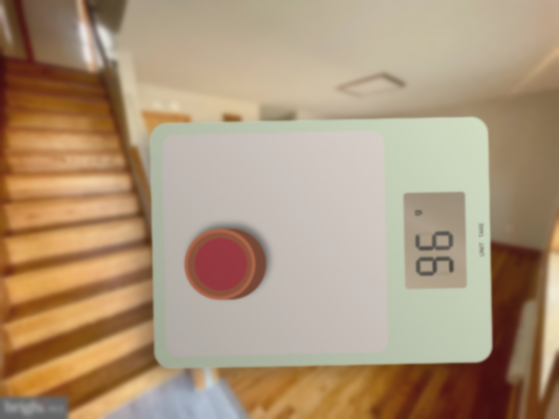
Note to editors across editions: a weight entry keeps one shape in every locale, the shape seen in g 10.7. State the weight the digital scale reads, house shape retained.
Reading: g 96
